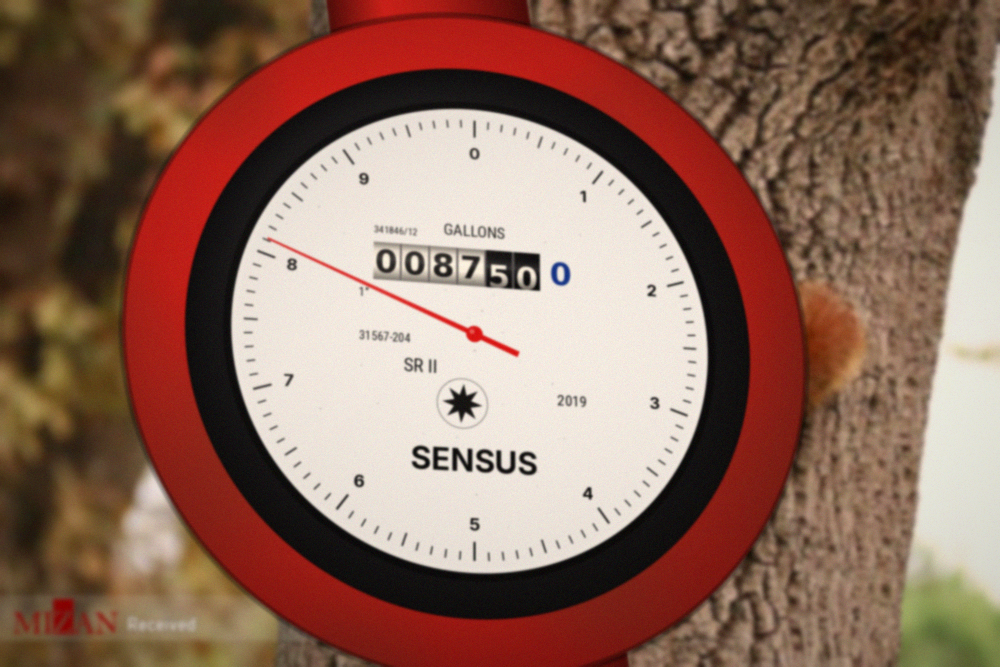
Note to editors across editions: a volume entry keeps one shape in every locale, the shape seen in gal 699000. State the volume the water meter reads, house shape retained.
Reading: gal 87498.1
